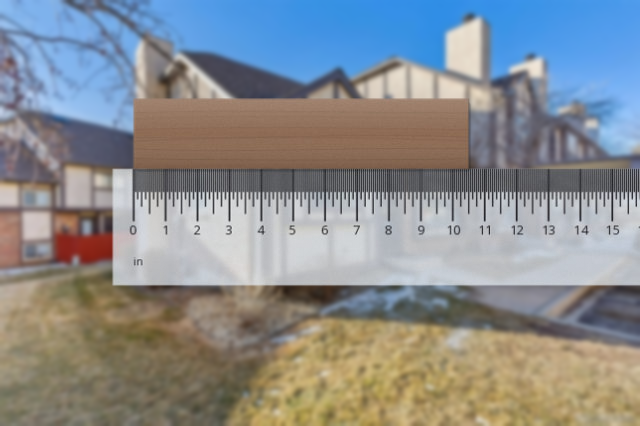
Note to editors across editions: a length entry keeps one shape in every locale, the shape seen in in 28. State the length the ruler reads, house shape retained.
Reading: in 10.5
